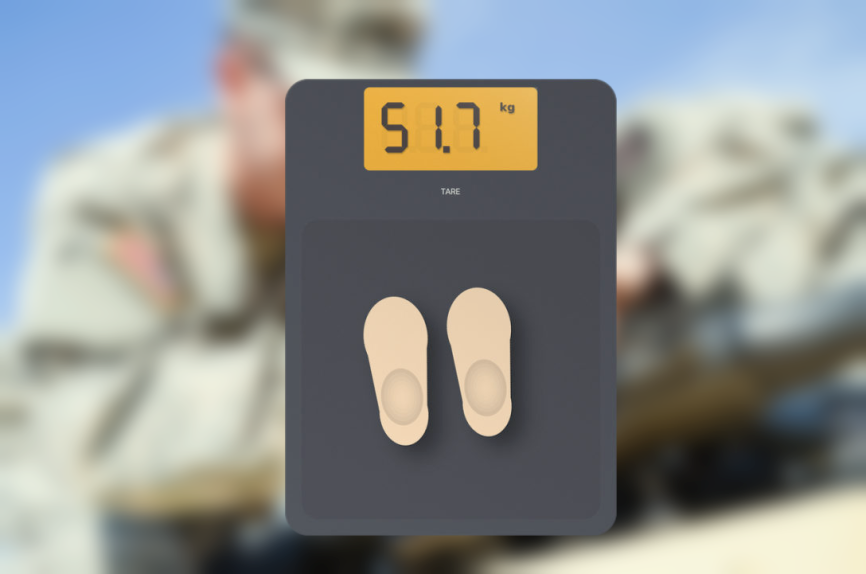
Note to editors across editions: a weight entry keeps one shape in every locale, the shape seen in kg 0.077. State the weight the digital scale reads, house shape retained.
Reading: kg 51.7
